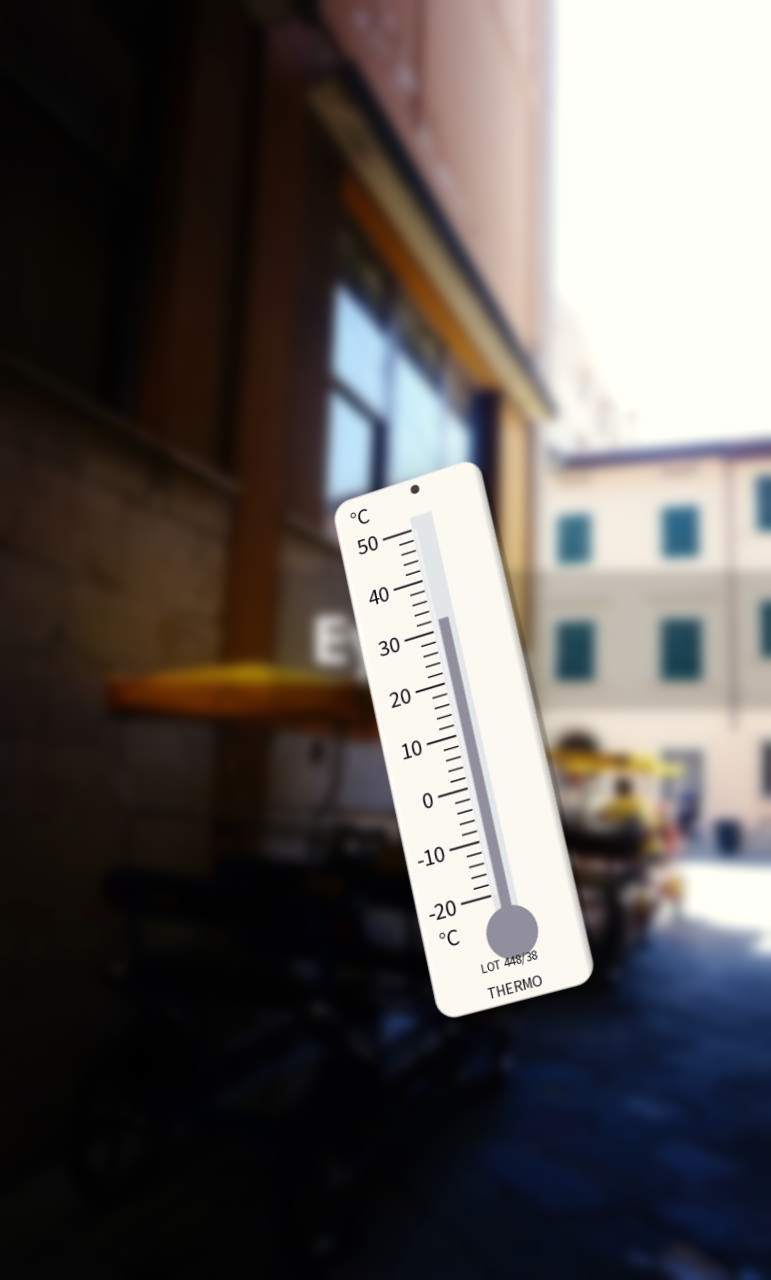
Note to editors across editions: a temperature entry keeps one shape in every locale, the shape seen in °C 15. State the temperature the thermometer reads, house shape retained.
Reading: °C 32
